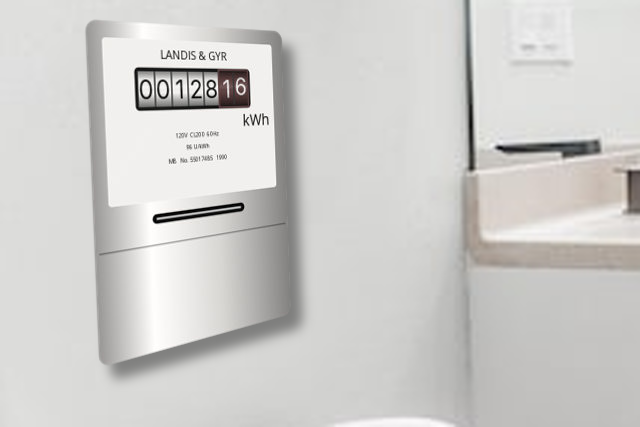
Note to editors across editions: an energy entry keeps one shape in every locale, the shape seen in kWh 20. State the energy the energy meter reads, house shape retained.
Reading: kWh 128.16
